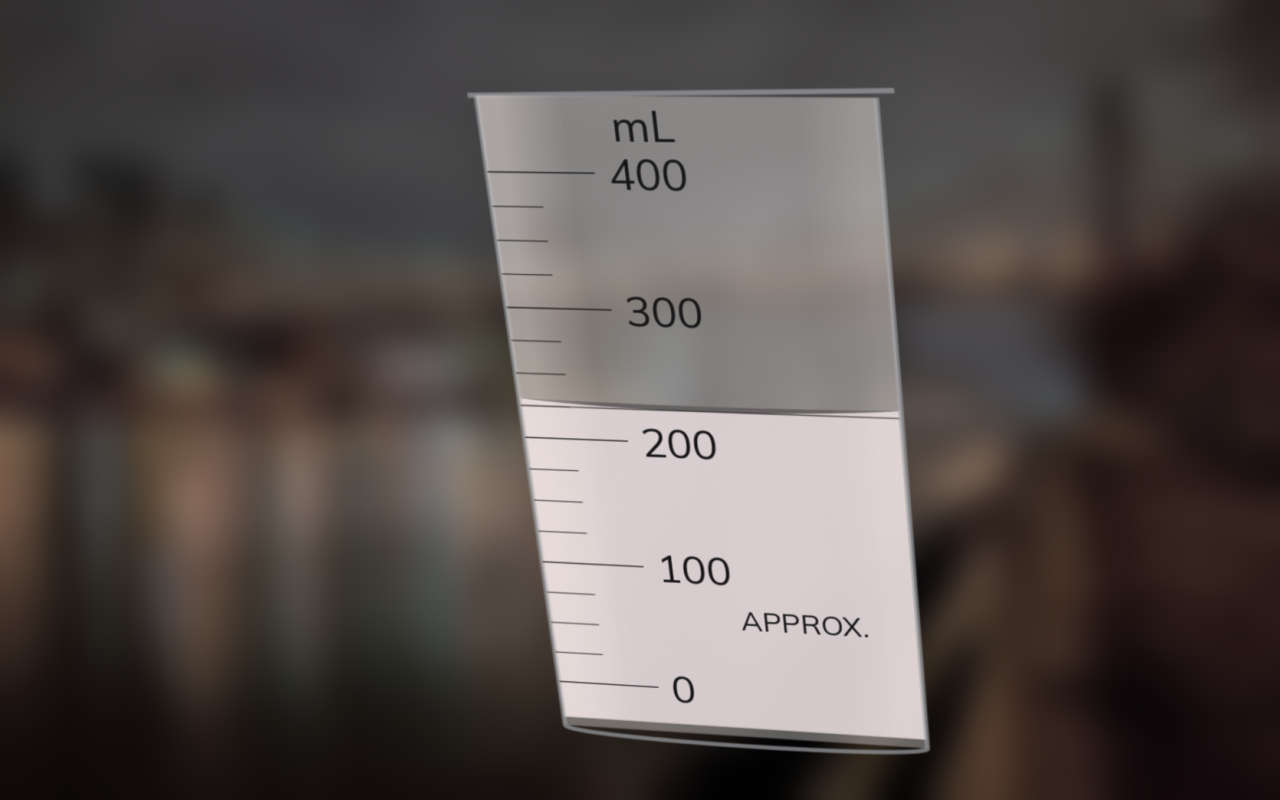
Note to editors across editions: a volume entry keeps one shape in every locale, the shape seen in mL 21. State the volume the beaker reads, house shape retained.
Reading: mL 225
